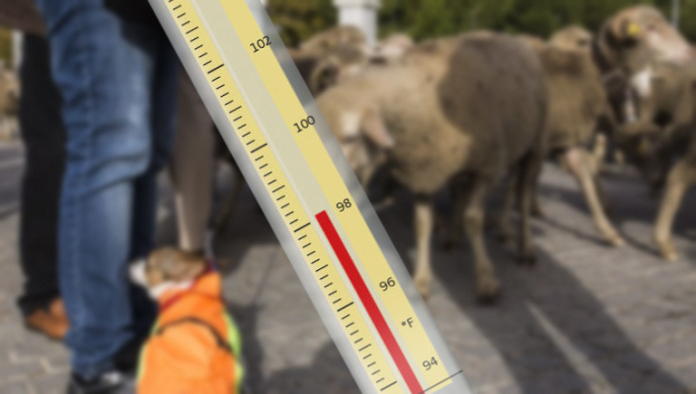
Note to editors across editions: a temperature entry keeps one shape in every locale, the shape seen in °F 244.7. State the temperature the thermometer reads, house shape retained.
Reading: °F 98.1
